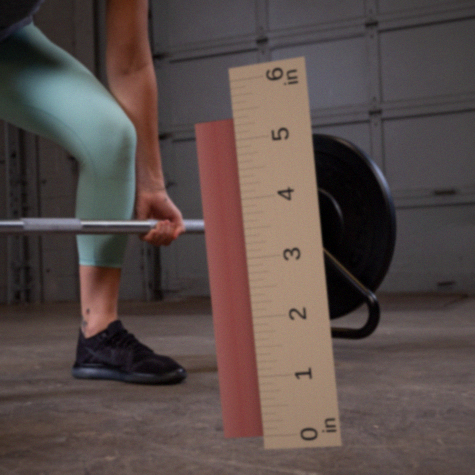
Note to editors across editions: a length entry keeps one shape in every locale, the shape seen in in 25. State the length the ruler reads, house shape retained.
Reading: in 5.375
